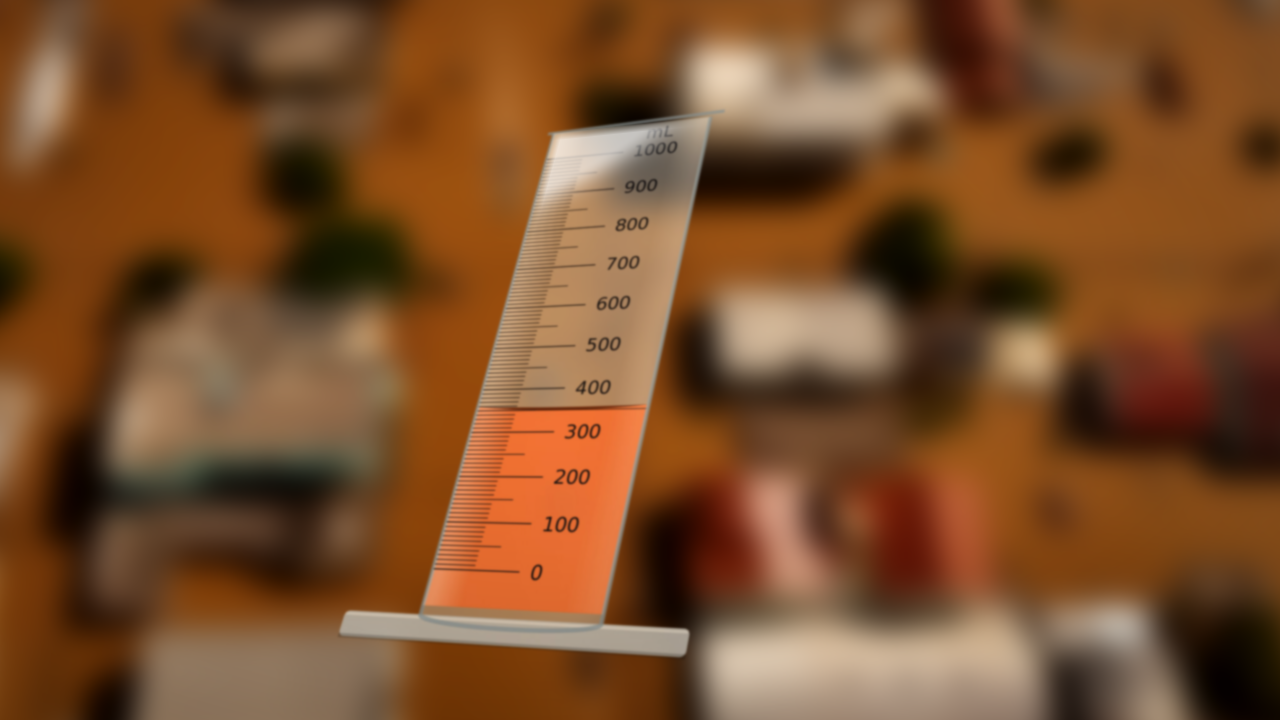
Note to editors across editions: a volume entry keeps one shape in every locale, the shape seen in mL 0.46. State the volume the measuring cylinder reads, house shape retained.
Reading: mL 350
